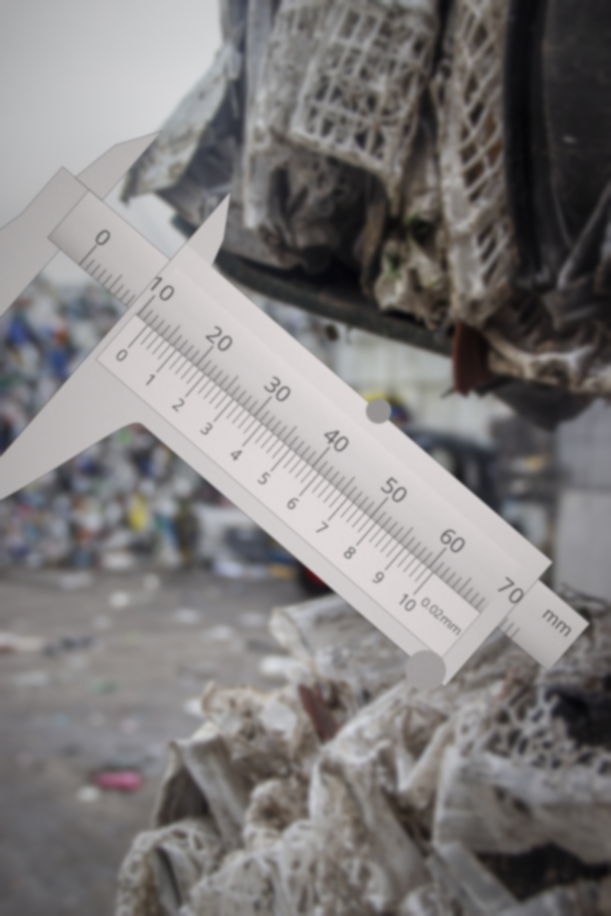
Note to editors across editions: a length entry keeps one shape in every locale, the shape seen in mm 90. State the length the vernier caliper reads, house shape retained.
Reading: mm 11.8
